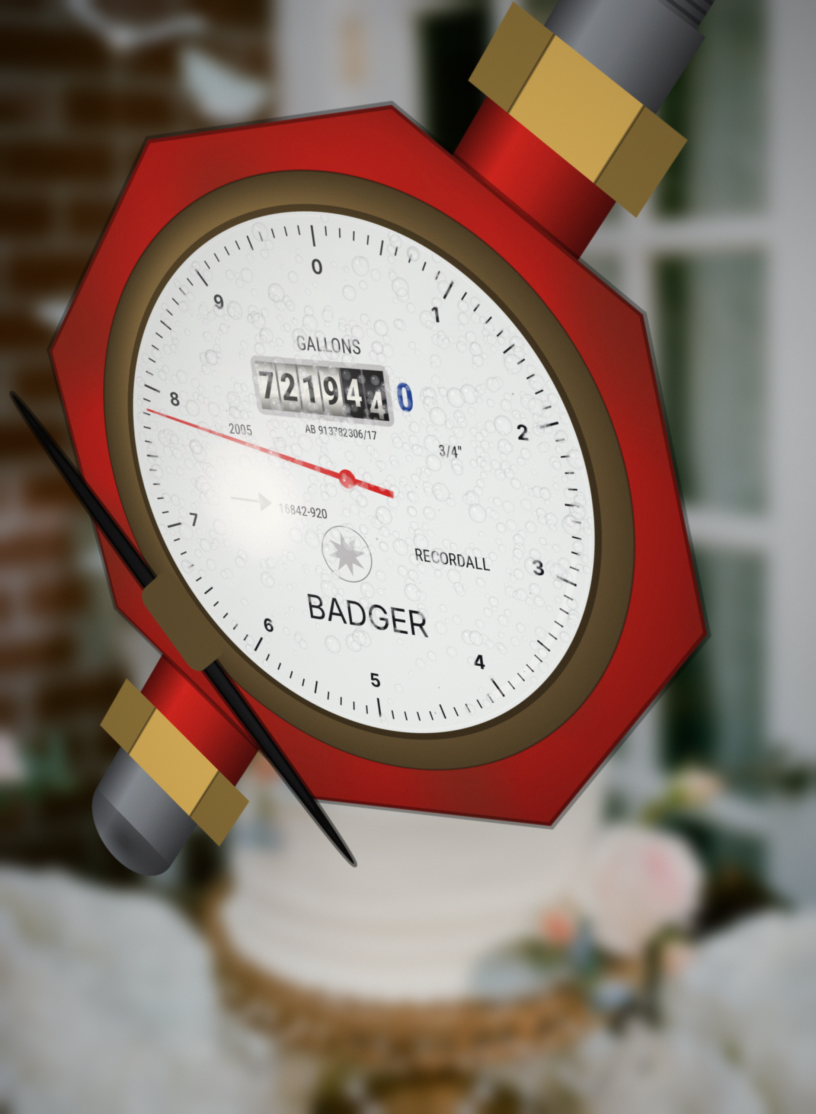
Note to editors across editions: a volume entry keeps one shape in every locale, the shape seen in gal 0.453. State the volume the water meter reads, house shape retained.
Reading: gal 7219437.8
